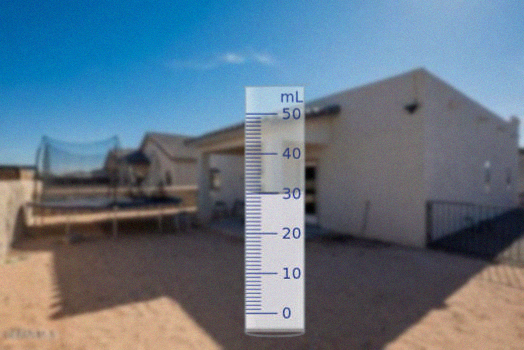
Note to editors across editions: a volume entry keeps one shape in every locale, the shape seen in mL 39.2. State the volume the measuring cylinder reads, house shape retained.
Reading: mL 30
